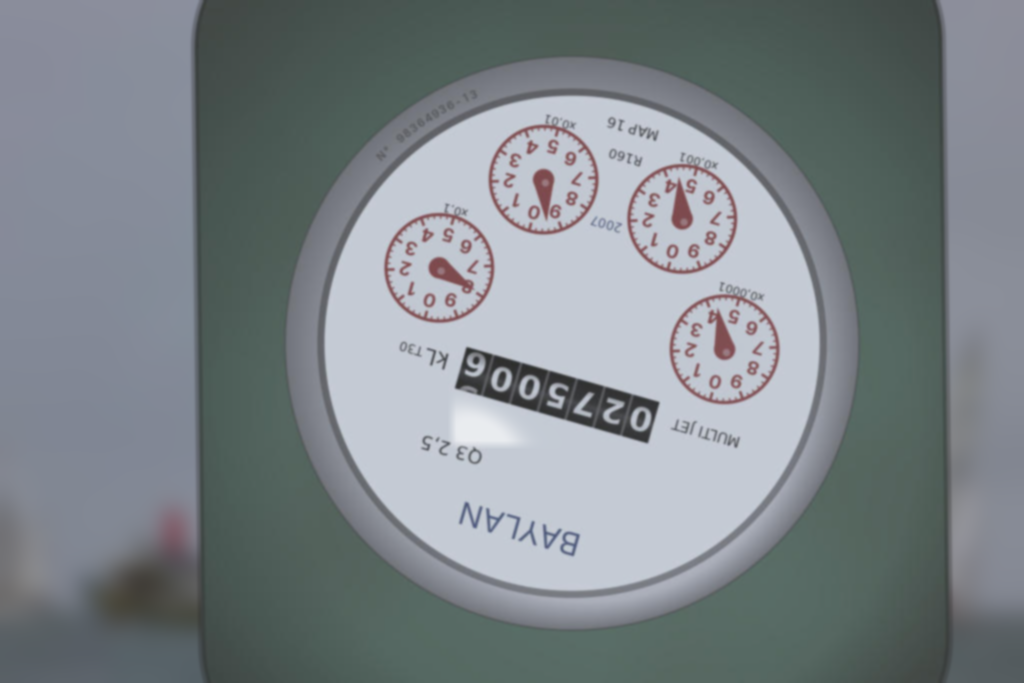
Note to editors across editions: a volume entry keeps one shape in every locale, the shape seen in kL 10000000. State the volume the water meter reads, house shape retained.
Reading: kL 275005.7944
